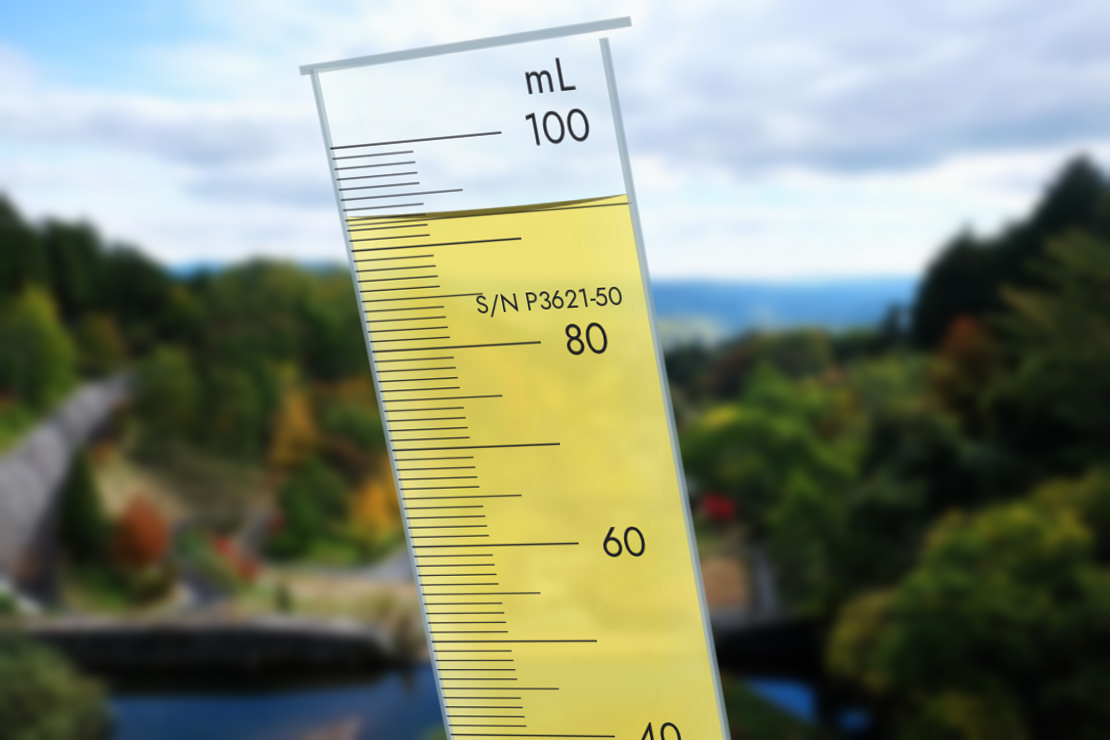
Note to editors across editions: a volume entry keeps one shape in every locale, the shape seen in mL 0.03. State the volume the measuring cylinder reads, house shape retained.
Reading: mL 92.5
